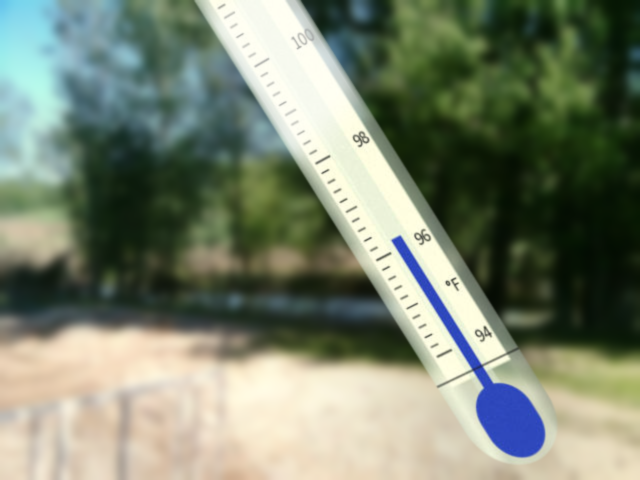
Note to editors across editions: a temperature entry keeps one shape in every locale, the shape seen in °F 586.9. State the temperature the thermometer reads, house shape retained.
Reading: °F 96.2
